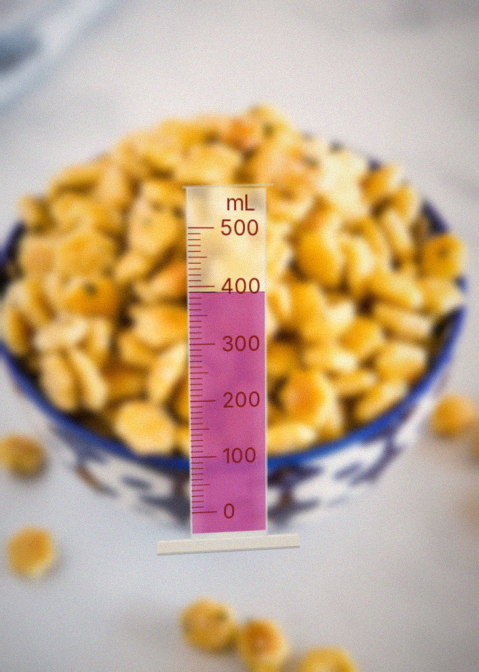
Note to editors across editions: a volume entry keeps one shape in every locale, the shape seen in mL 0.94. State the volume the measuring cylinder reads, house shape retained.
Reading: mL 390
